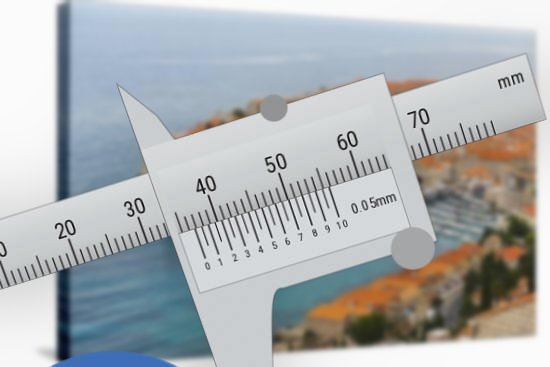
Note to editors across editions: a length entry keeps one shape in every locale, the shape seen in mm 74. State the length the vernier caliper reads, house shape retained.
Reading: mm 36.8
